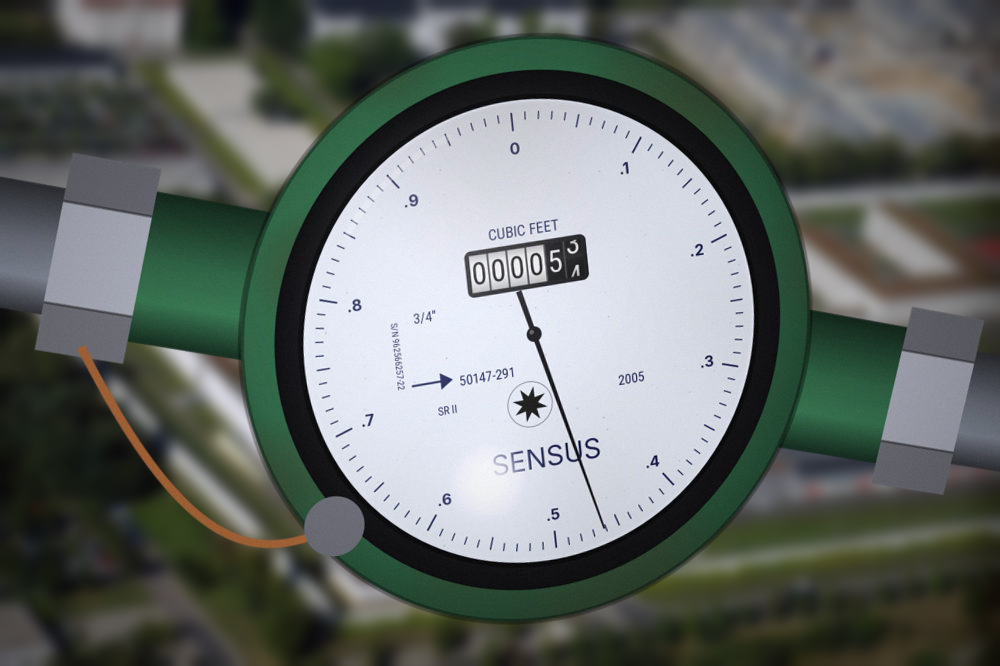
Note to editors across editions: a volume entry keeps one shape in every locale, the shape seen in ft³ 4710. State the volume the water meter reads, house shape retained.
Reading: ft³ 53.46
